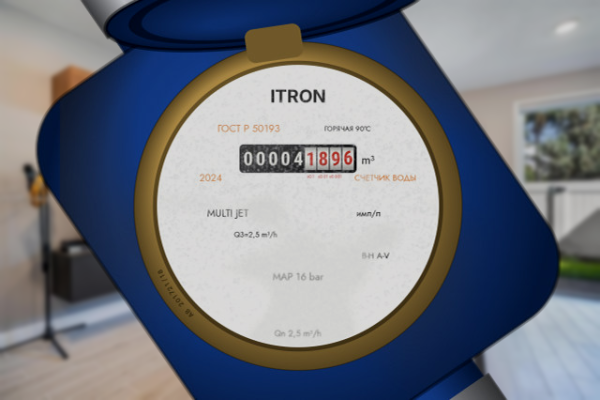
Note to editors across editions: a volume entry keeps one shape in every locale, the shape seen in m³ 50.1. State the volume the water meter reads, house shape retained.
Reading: m³ 4.1896
